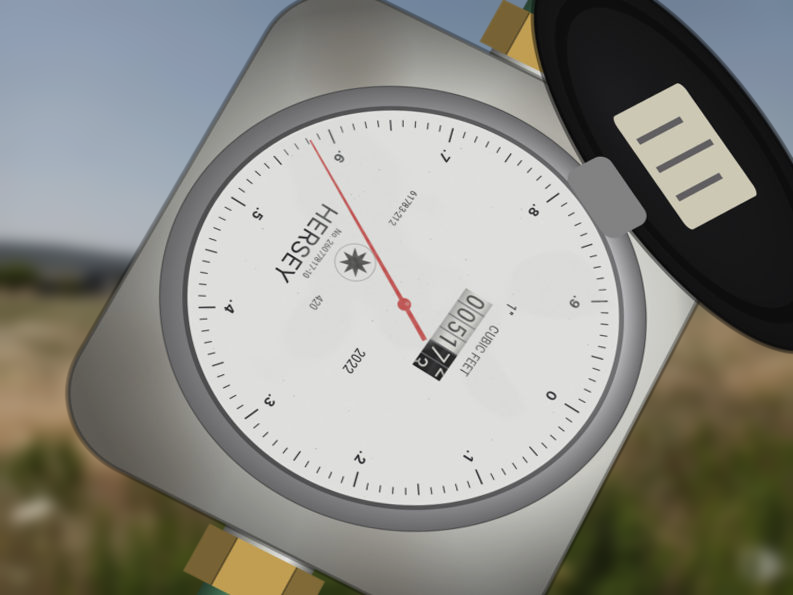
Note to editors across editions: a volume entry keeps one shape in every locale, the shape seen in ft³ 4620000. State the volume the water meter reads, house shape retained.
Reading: ft³ 5172.58
